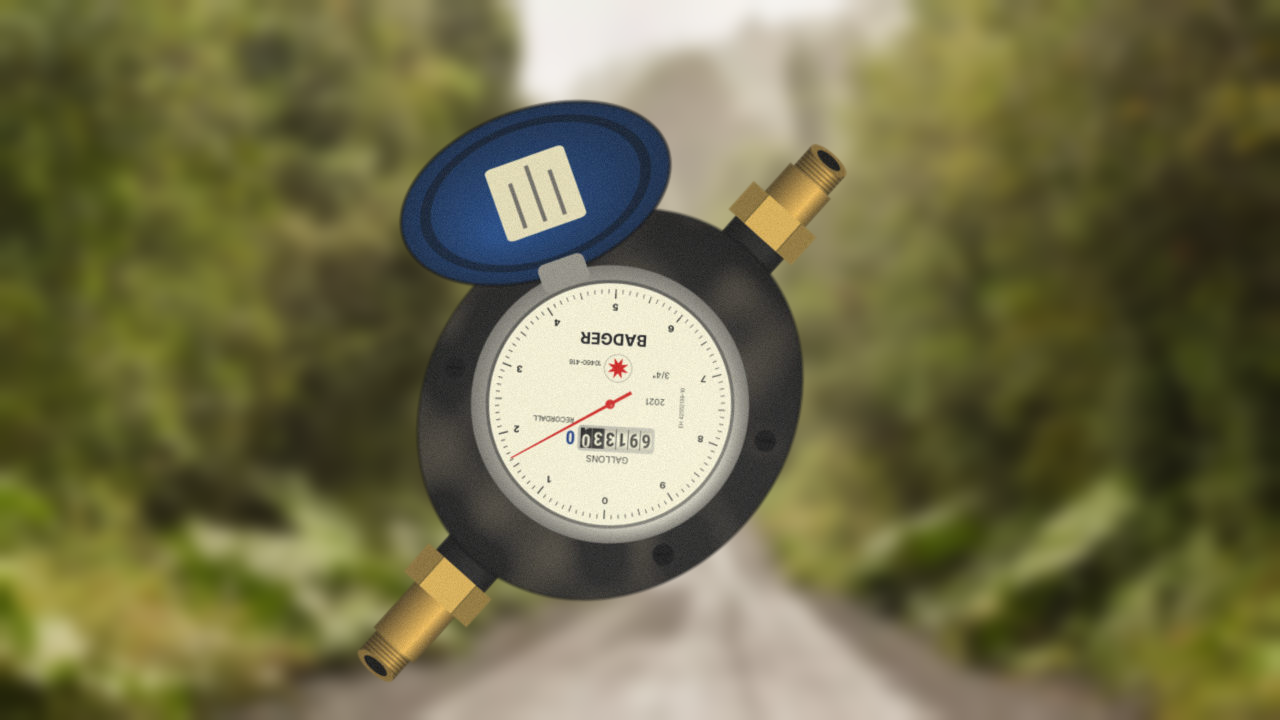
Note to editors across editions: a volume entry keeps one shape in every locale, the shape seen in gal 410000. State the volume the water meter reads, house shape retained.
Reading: gal 6913301.6
